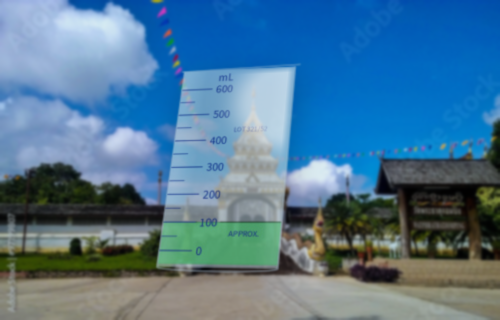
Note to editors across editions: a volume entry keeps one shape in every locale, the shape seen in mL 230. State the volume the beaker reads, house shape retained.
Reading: mL 100
